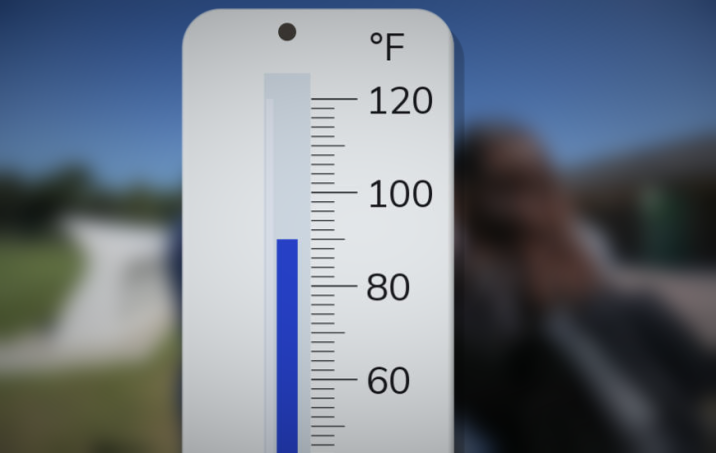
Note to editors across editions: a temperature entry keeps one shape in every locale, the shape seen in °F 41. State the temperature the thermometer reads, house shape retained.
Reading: °F 90
